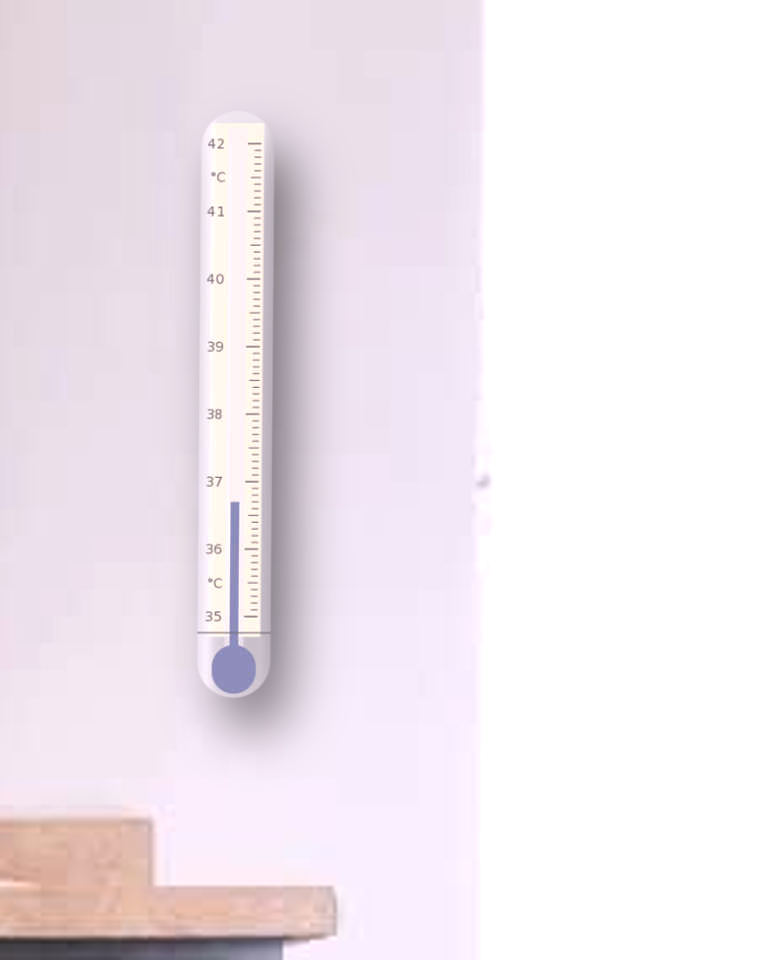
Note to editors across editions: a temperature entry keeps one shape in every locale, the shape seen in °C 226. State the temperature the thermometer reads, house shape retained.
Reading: °C 36.7
